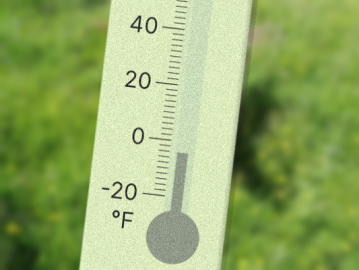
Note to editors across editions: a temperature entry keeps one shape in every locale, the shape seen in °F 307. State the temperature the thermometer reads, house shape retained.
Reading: °F -4
